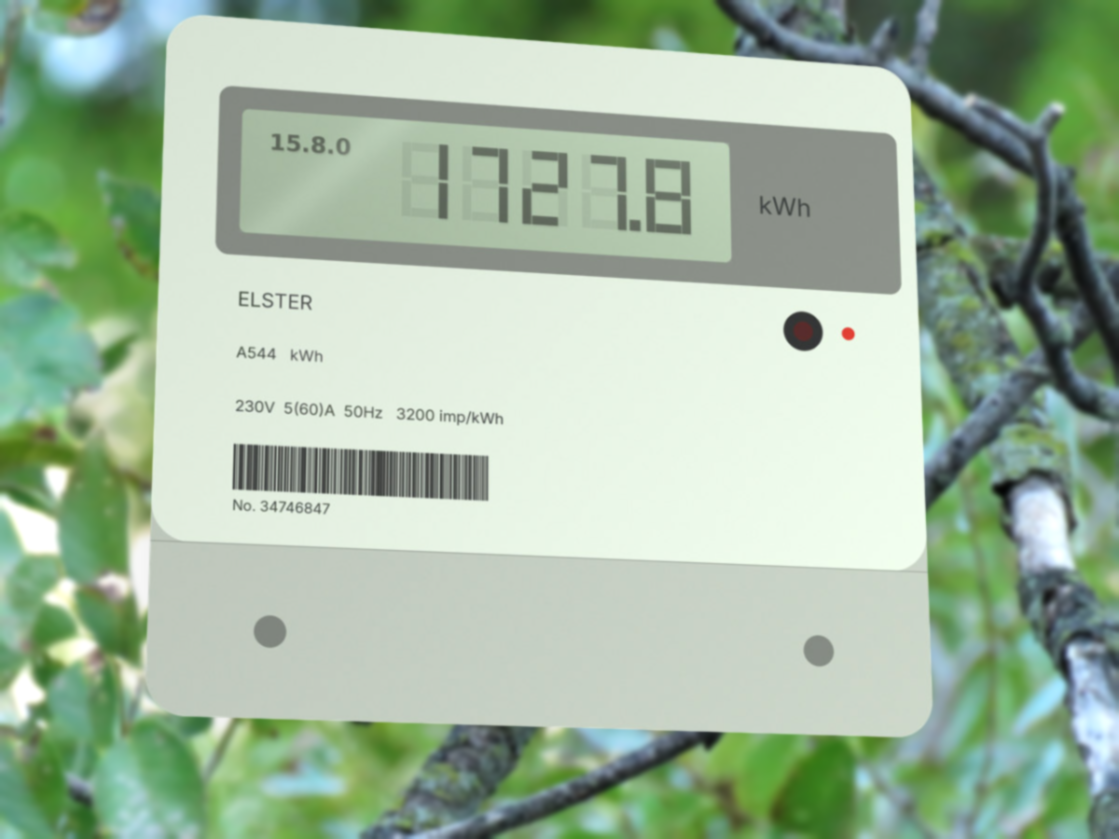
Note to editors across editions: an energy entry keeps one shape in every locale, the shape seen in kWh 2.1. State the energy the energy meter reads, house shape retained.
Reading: kWh 1727.8
